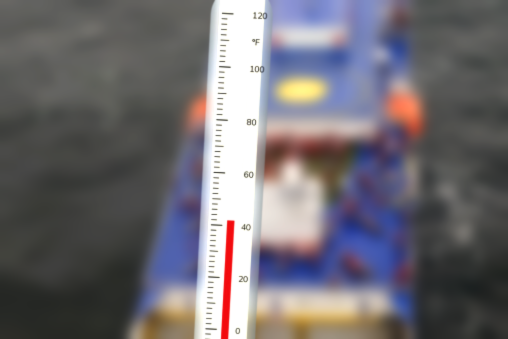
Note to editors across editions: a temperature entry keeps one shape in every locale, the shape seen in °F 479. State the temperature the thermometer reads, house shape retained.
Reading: °F 42
